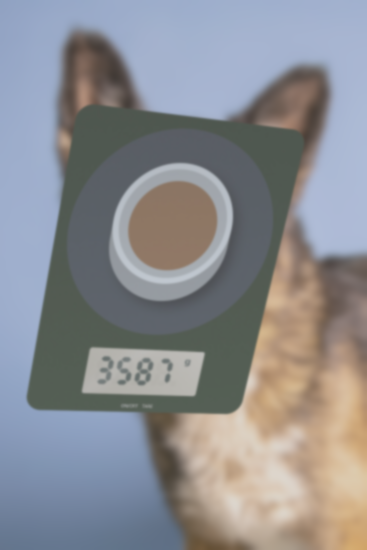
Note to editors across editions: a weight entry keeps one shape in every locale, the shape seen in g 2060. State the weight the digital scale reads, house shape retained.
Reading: g 3587
